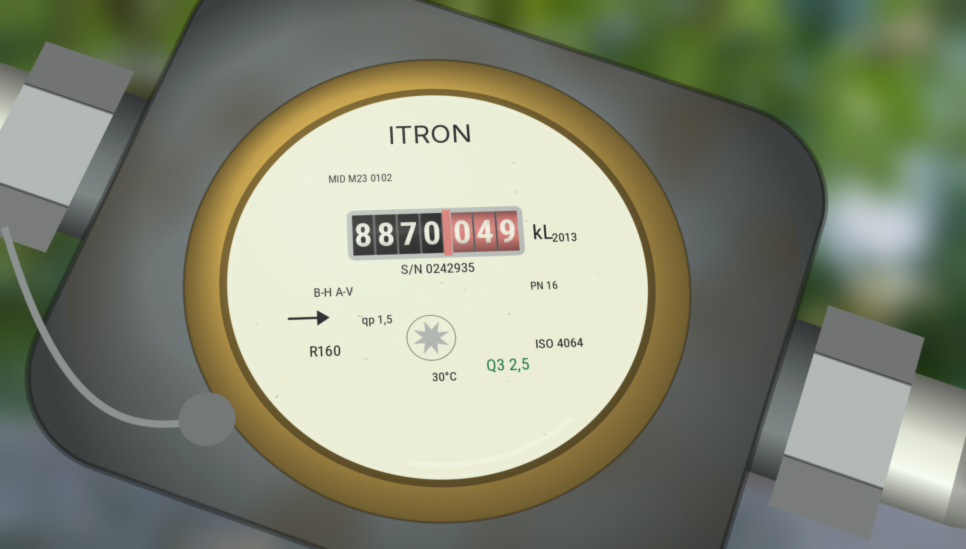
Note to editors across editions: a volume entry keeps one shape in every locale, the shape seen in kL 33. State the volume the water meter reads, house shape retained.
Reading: kL 8870.049
